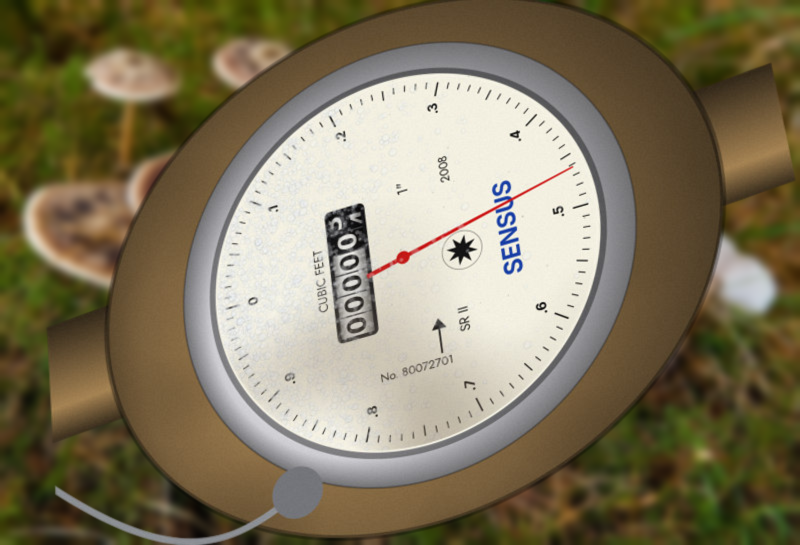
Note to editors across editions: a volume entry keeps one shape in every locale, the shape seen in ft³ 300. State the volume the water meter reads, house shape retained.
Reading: ft³ 3.46
